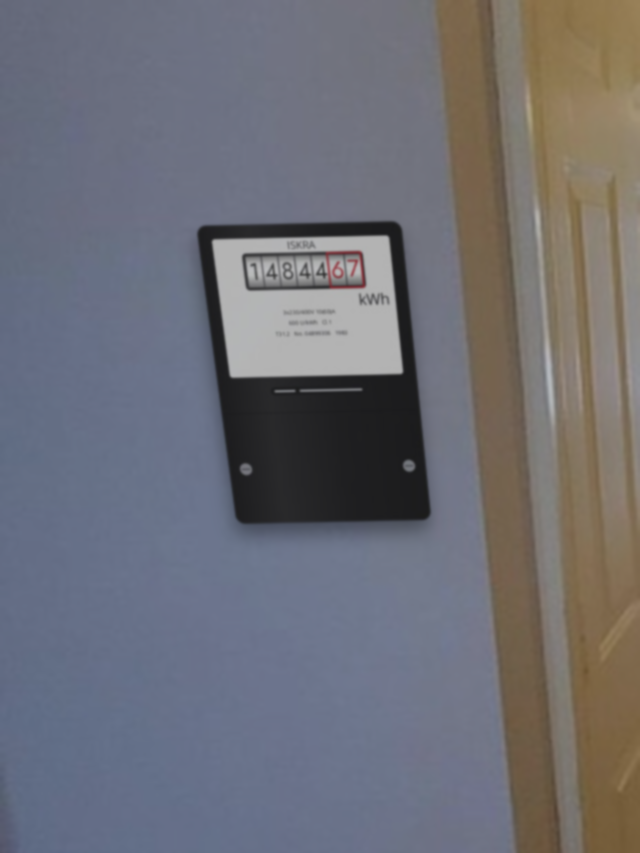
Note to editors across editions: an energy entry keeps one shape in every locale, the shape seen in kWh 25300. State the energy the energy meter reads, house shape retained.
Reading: kWh 14844.67
